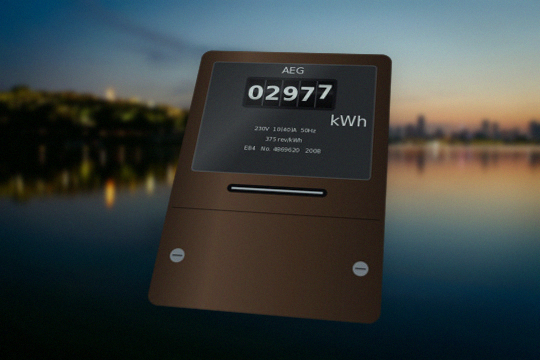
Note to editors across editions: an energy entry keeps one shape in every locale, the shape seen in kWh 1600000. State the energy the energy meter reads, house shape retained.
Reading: kWh 2977
